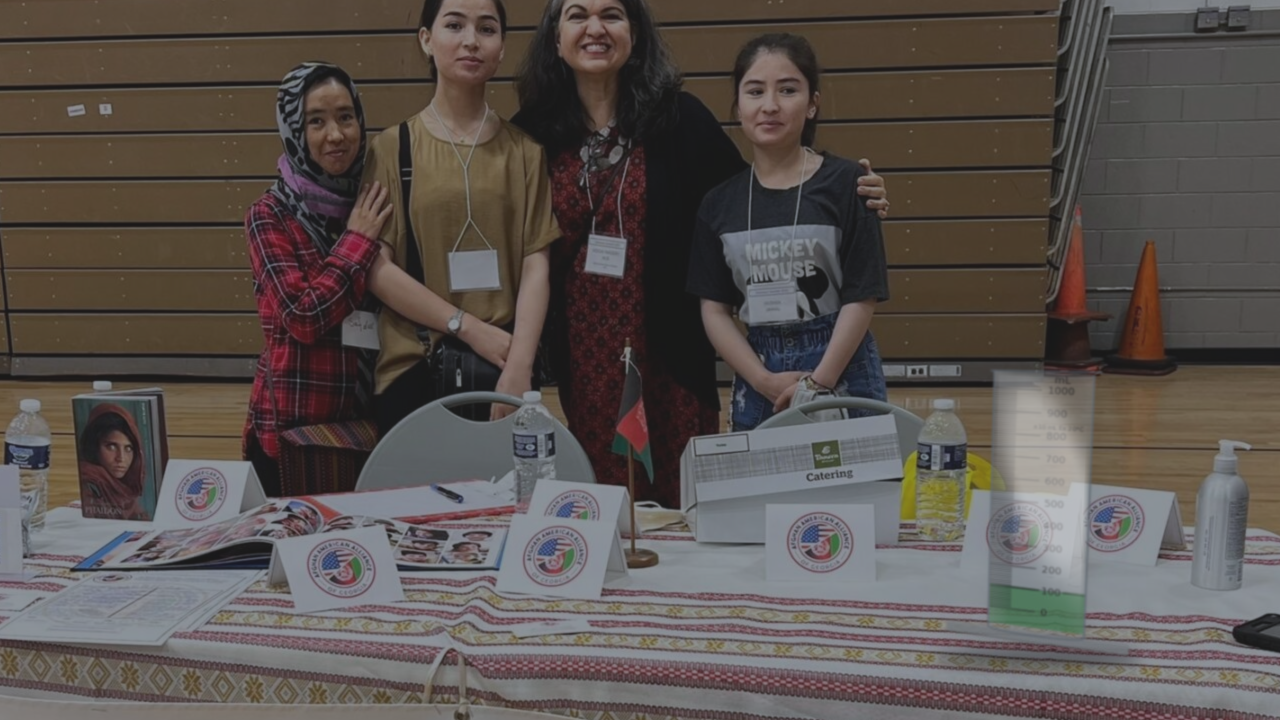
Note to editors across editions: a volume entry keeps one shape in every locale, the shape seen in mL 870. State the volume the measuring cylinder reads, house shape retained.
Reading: mL 100
